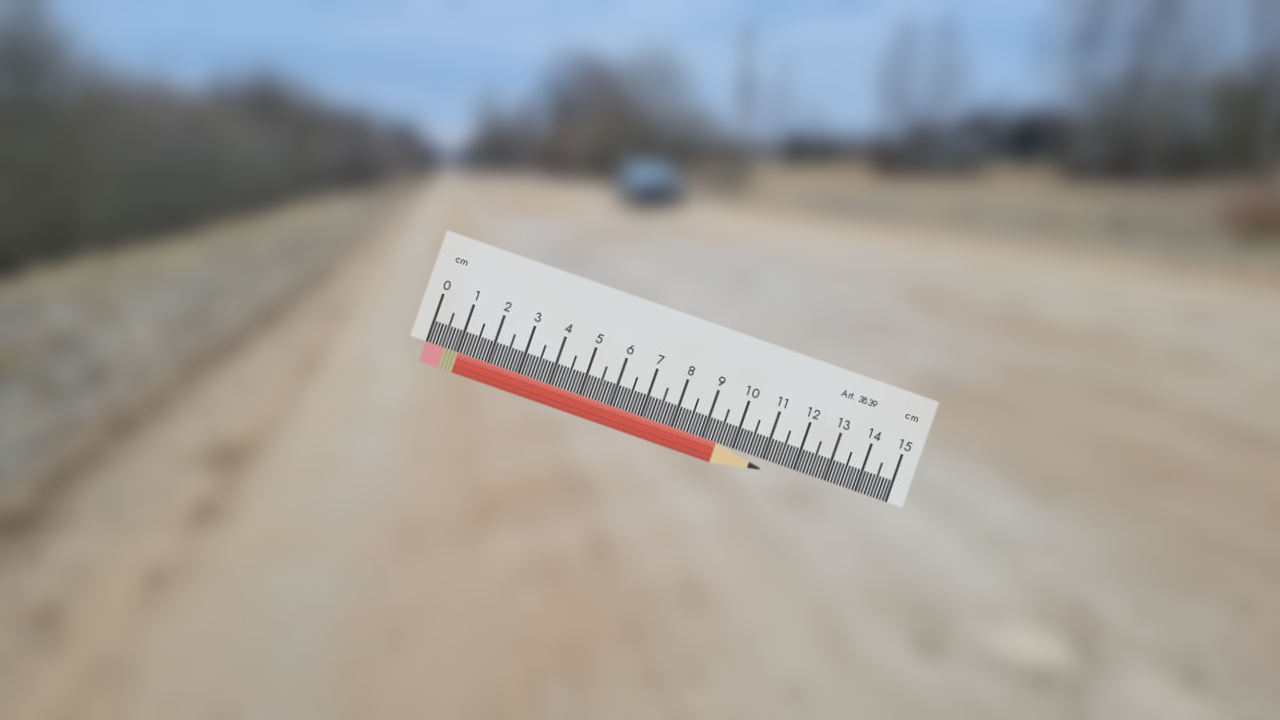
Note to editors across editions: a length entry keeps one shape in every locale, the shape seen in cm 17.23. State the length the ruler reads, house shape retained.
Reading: cm 11
